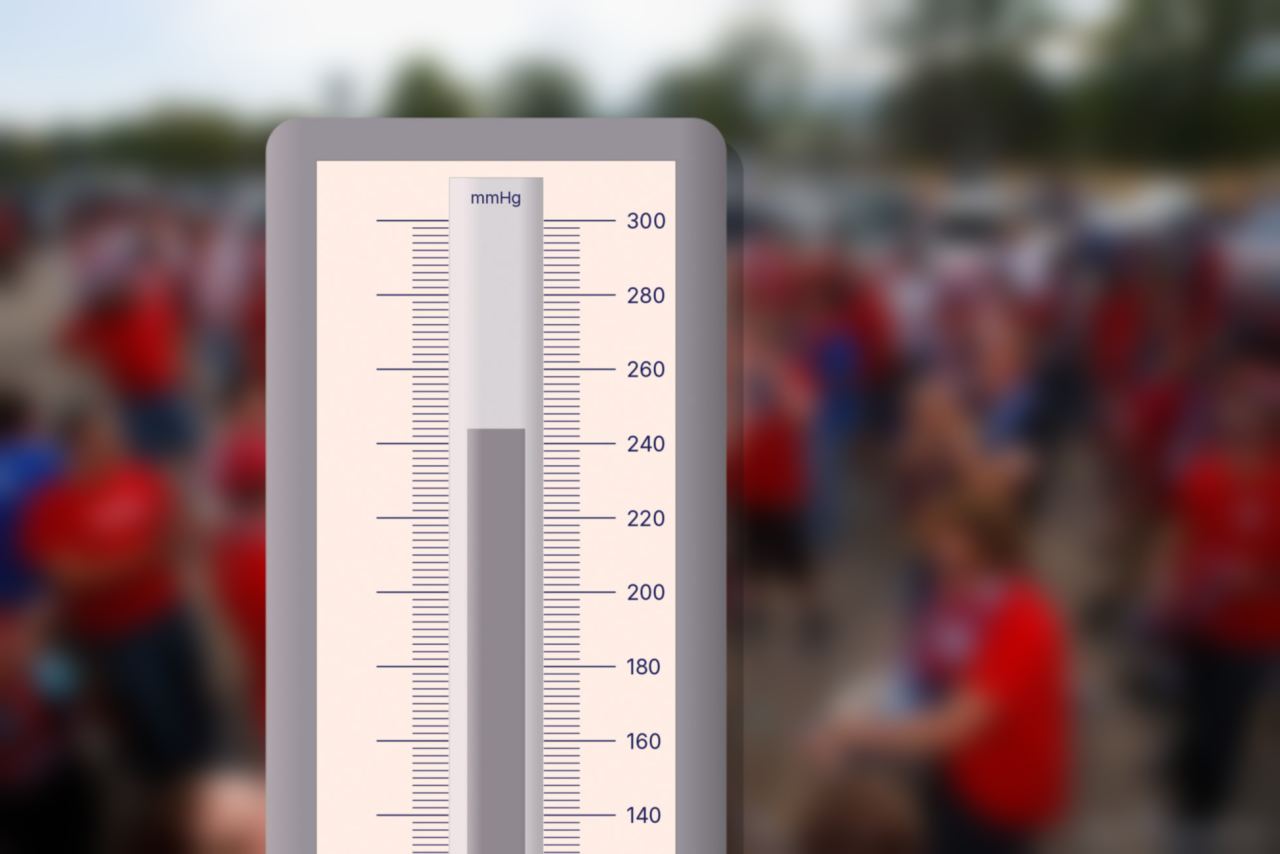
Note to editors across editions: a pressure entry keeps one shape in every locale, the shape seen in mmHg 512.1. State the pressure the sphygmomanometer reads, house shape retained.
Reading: mmHg 244
